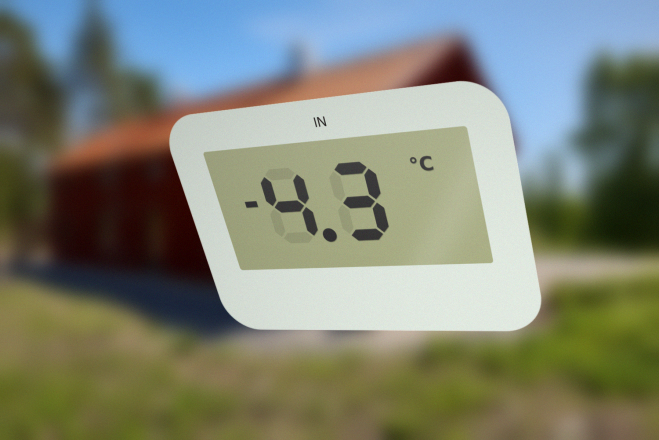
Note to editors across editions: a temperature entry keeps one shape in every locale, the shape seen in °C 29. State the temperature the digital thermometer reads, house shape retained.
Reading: °C -4.3
